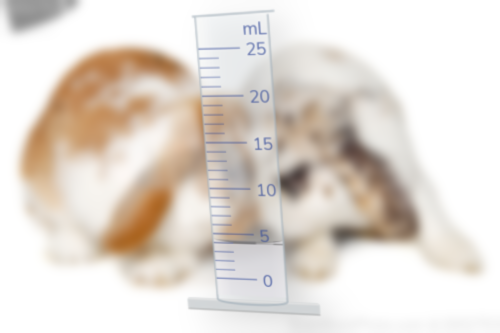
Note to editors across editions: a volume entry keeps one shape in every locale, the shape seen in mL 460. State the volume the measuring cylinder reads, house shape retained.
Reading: mL 4
